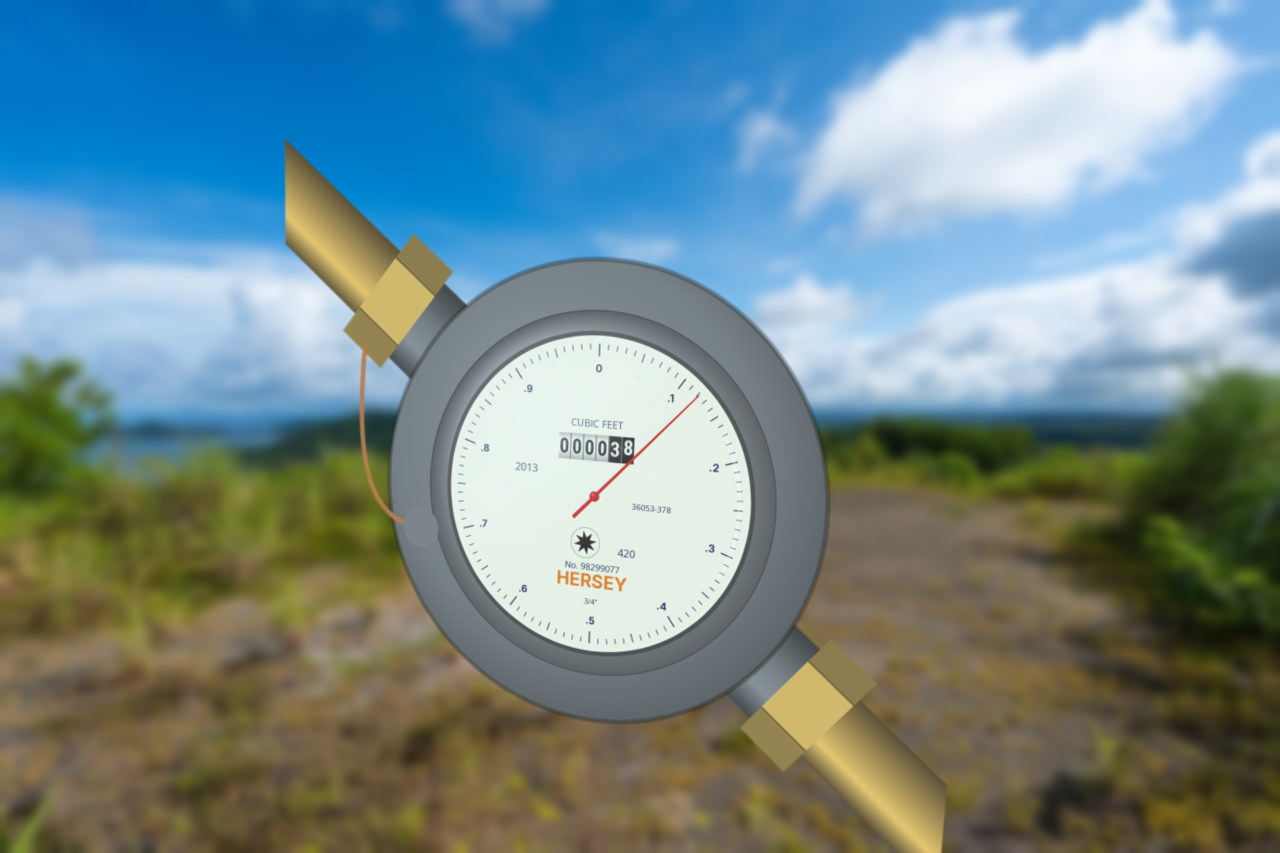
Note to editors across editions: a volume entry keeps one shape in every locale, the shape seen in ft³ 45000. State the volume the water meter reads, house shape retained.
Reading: ft³ 38.12
